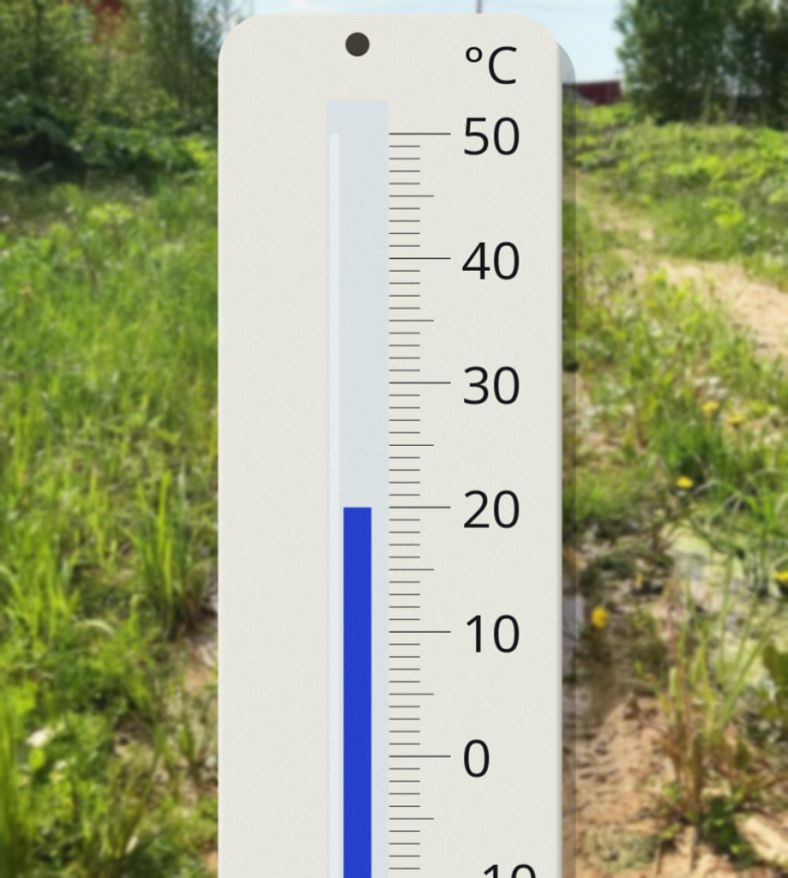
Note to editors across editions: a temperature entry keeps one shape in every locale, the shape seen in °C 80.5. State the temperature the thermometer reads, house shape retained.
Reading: °C 20
